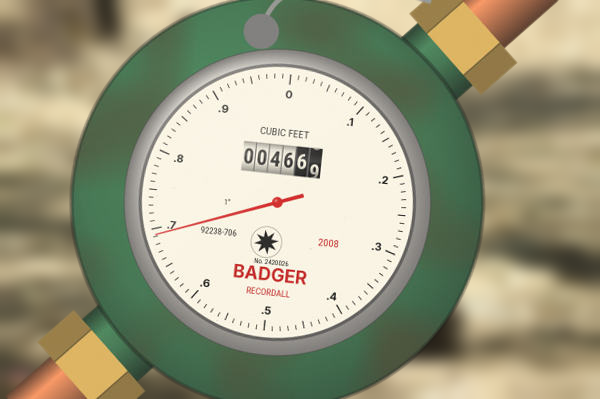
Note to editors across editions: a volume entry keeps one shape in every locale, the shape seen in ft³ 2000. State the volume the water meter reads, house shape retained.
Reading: ft³ 4668.69
